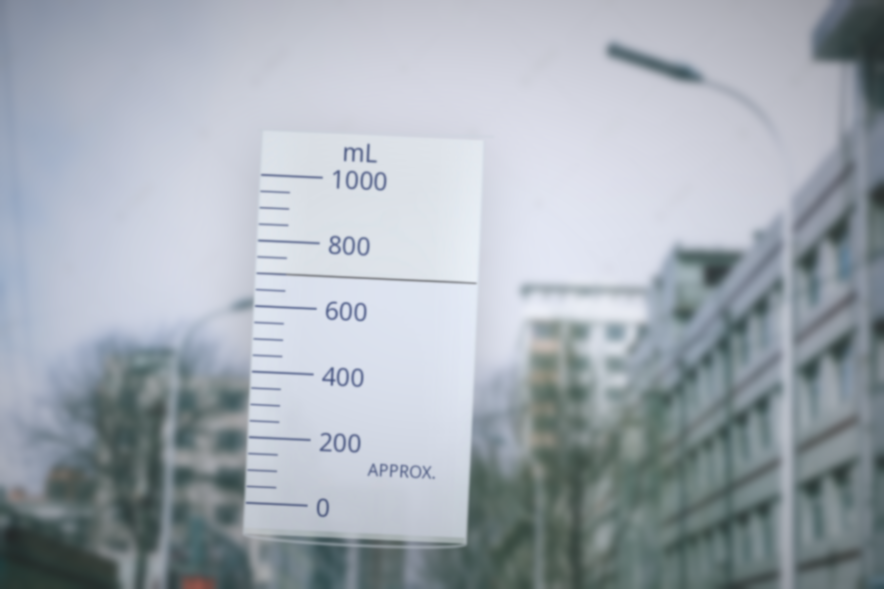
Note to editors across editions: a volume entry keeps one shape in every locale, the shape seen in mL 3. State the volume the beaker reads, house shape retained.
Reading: mL 700
